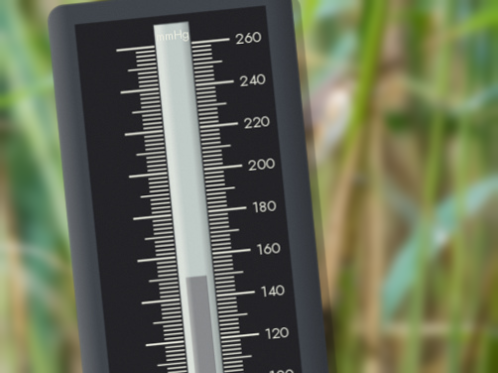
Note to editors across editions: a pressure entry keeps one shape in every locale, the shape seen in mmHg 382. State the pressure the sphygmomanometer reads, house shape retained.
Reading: mmHg 150
